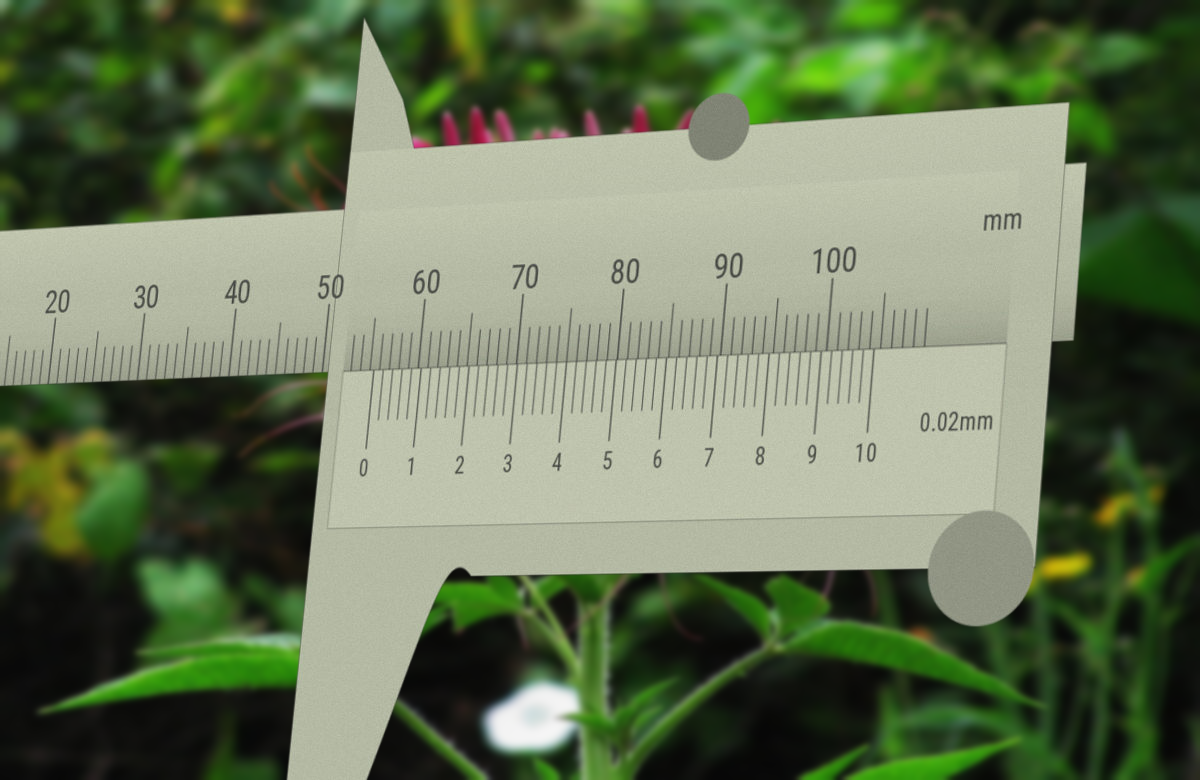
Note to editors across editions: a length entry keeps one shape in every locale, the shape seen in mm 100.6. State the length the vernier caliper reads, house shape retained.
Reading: mm 55.4
